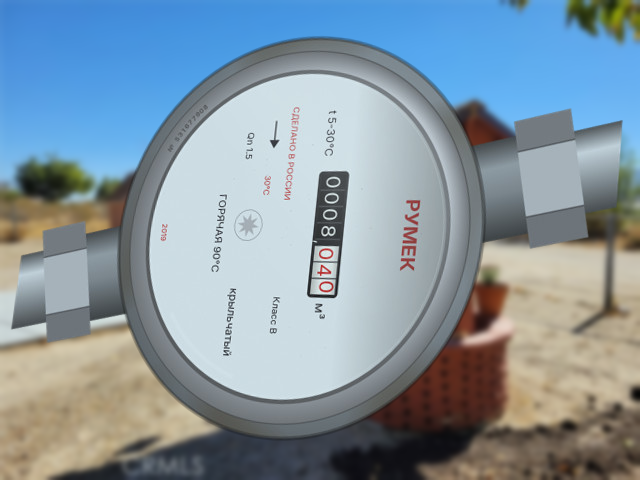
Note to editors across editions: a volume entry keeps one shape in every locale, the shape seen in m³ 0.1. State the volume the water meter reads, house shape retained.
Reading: m³ 8.040
